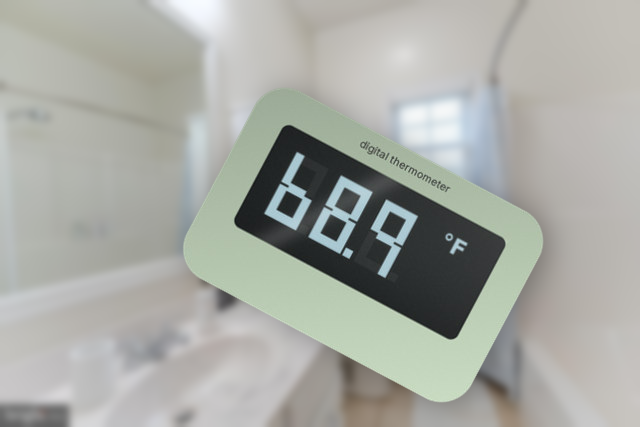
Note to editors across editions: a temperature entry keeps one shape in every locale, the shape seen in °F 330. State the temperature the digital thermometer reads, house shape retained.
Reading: °F 68.9
